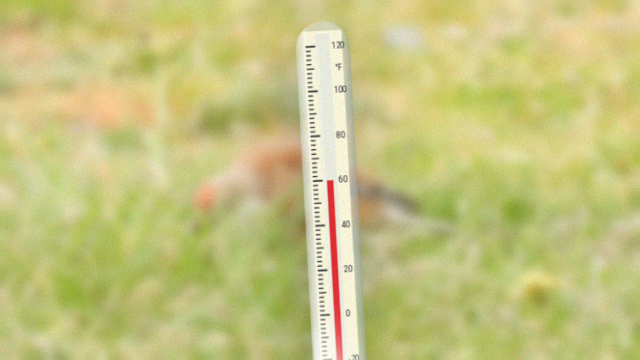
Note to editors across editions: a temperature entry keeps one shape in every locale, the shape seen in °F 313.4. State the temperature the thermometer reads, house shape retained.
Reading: °F 60
